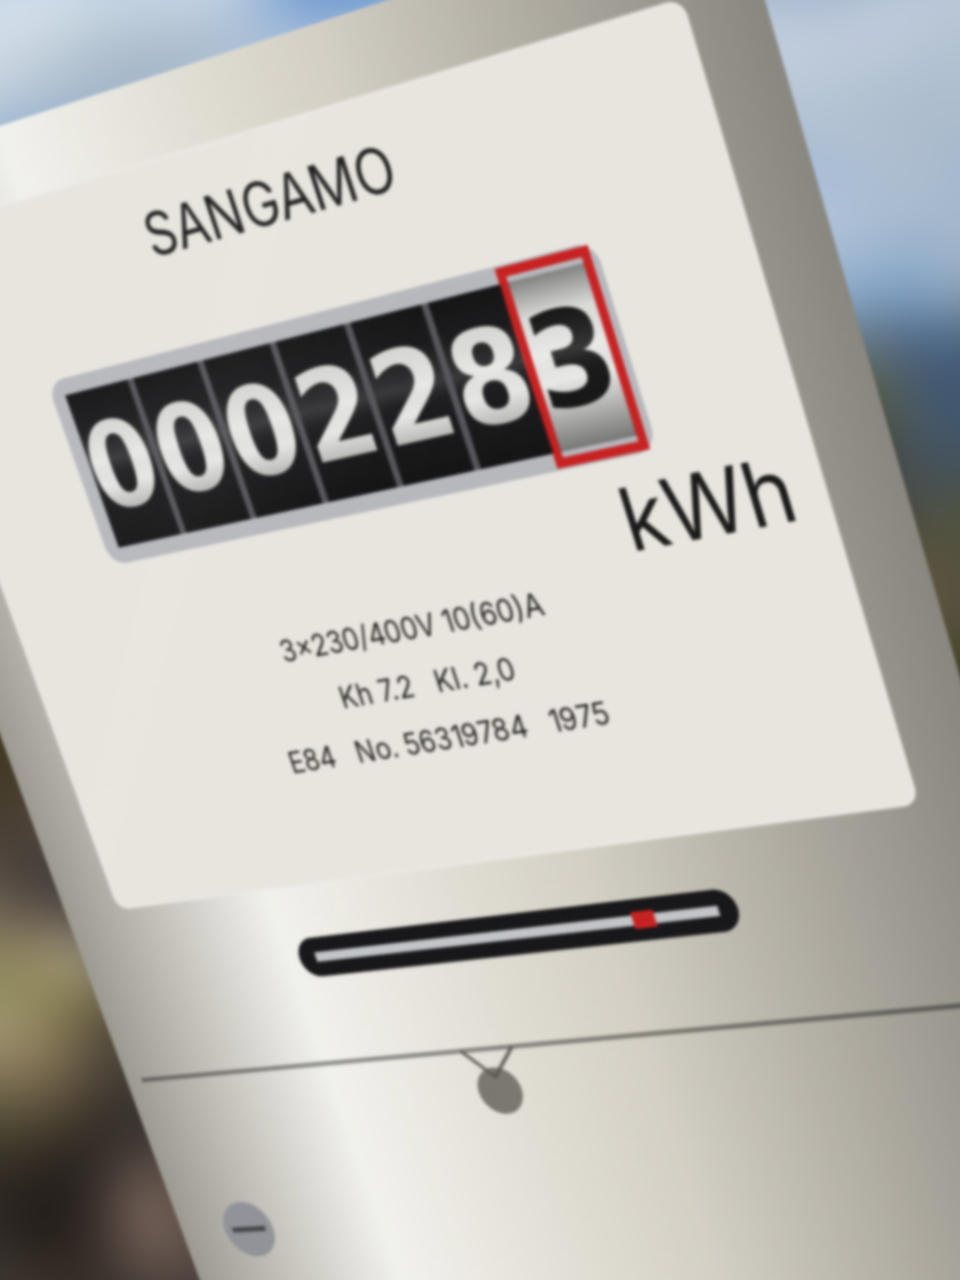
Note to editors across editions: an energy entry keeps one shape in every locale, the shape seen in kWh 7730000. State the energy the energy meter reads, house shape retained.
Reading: kWh 228.3
